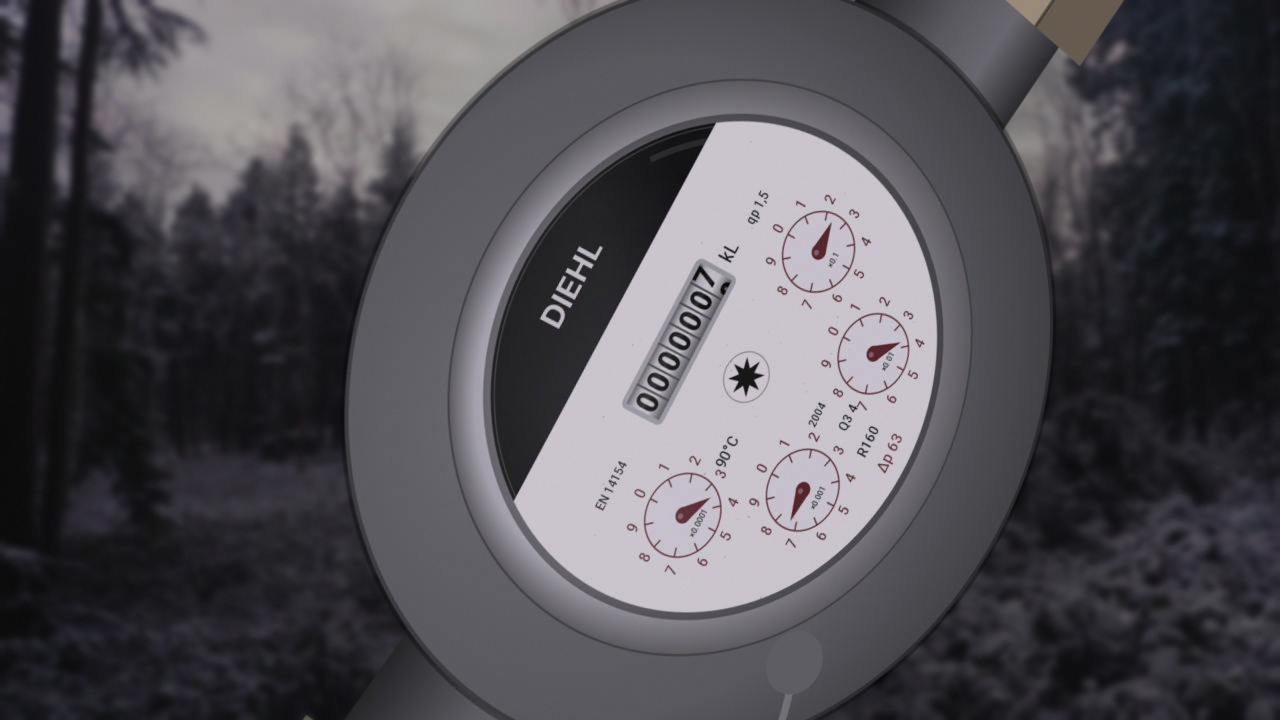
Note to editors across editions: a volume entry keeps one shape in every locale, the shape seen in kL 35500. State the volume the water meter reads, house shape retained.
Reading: kL 7.2373
